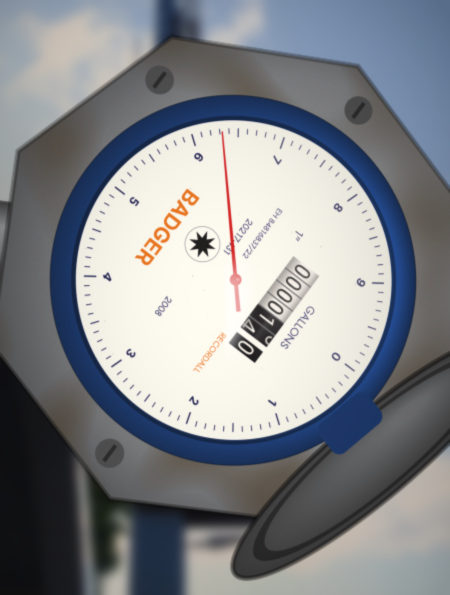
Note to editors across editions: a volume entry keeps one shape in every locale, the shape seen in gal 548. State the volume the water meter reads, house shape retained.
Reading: gal 136.3
